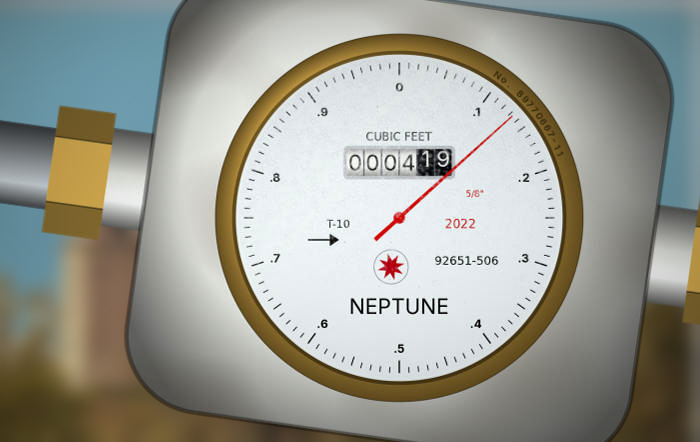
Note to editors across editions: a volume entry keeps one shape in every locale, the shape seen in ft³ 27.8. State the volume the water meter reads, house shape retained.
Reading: ft³ 419.13
